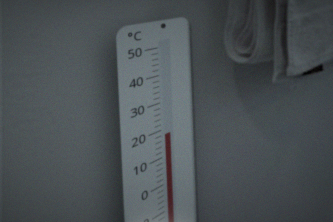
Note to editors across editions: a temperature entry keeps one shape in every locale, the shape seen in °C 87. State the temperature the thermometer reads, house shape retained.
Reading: °C 18
